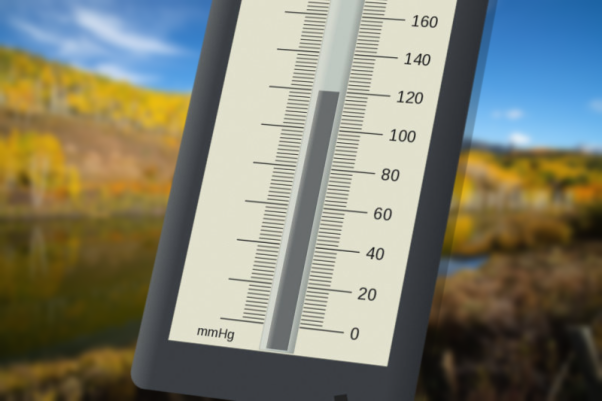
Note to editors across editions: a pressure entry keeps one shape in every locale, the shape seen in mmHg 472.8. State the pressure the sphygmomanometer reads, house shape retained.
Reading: mmHg 120
